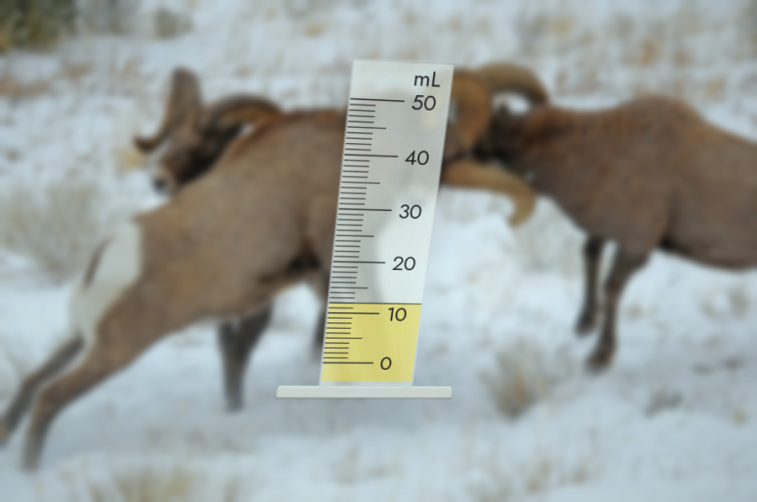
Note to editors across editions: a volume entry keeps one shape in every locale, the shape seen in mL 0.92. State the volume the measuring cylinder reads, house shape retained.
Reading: mL 12
